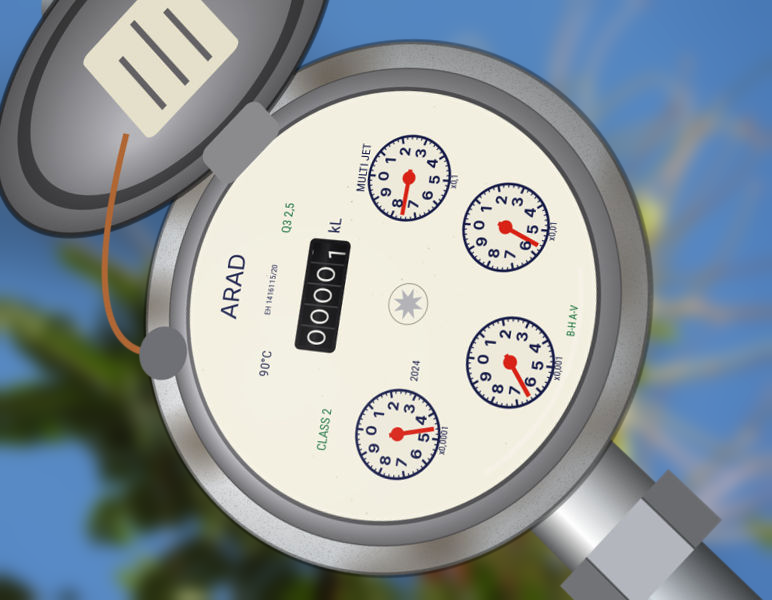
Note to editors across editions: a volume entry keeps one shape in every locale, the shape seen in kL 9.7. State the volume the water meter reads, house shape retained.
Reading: kL 0.7564
